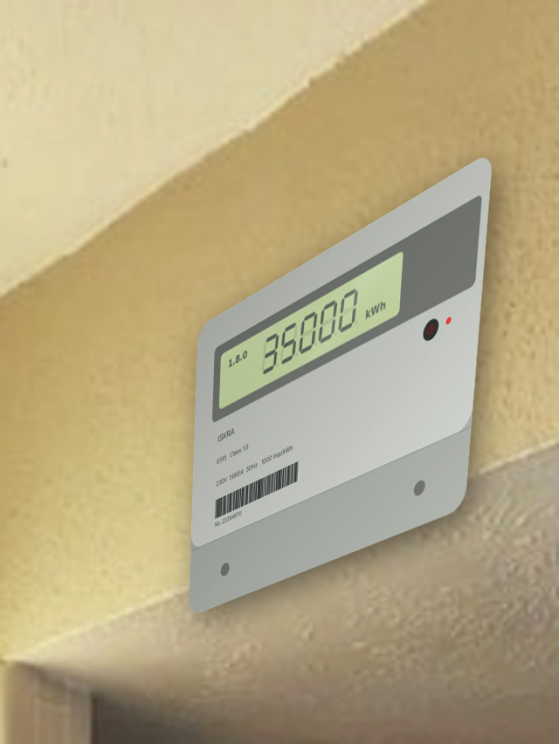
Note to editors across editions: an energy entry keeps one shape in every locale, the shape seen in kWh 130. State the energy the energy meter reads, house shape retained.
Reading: kWh 35000
